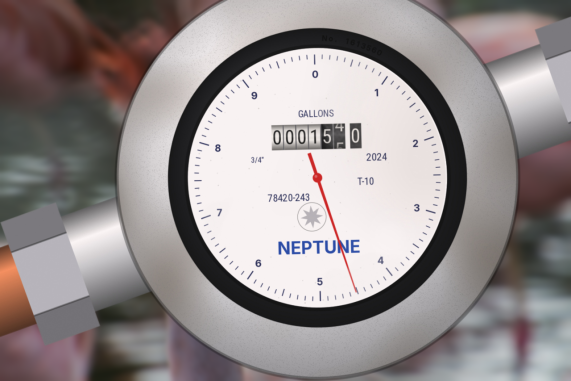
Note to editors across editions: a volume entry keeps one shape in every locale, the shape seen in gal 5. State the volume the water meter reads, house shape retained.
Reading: gal 1544.5
